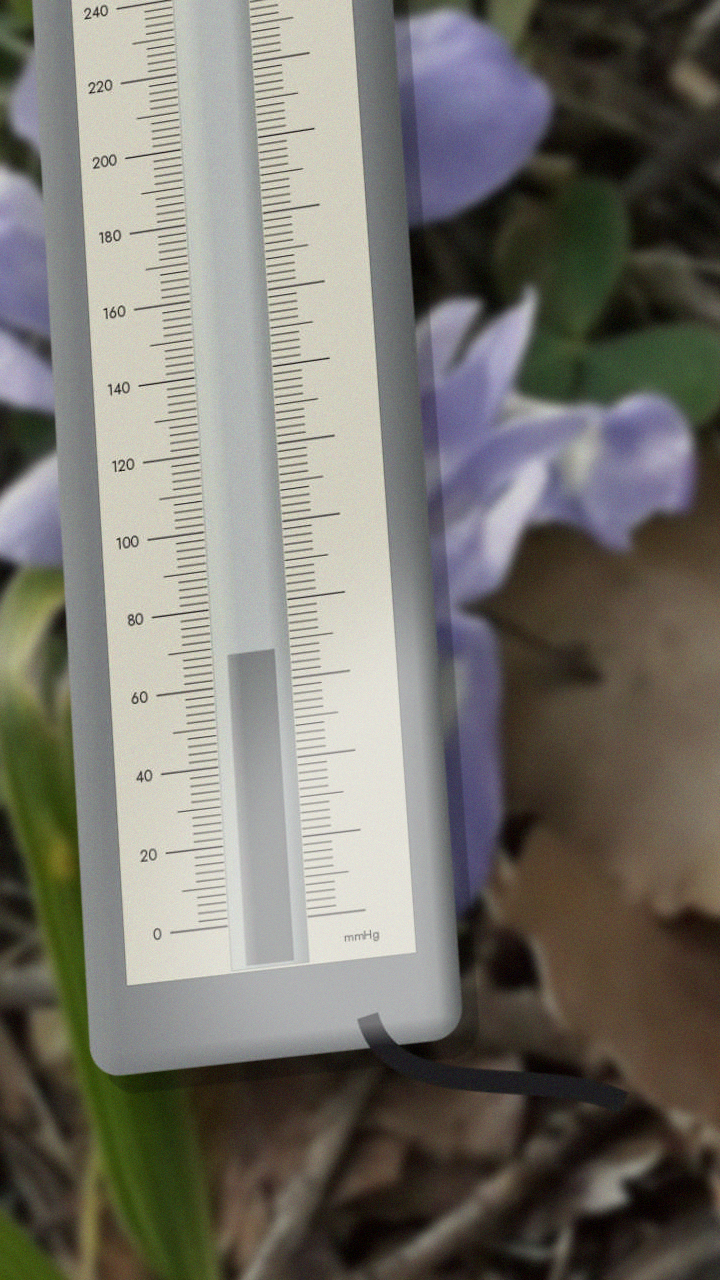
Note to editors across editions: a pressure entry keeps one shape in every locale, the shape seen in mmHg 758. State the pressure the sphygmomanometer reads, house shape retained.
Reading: mmHg 68
